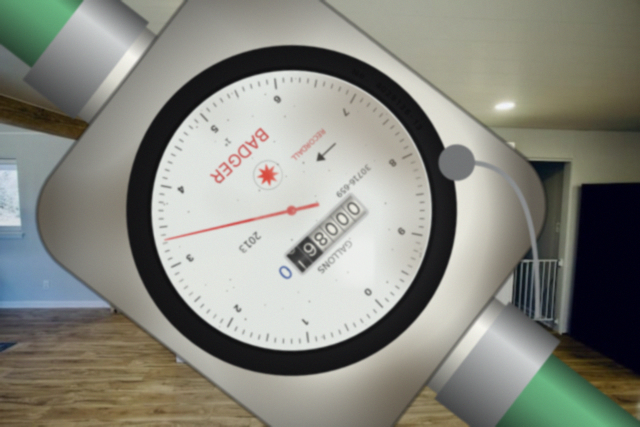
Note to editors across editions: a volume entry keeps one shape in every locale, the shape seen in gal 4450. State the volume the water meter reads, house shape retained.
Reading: gal 8613.3
